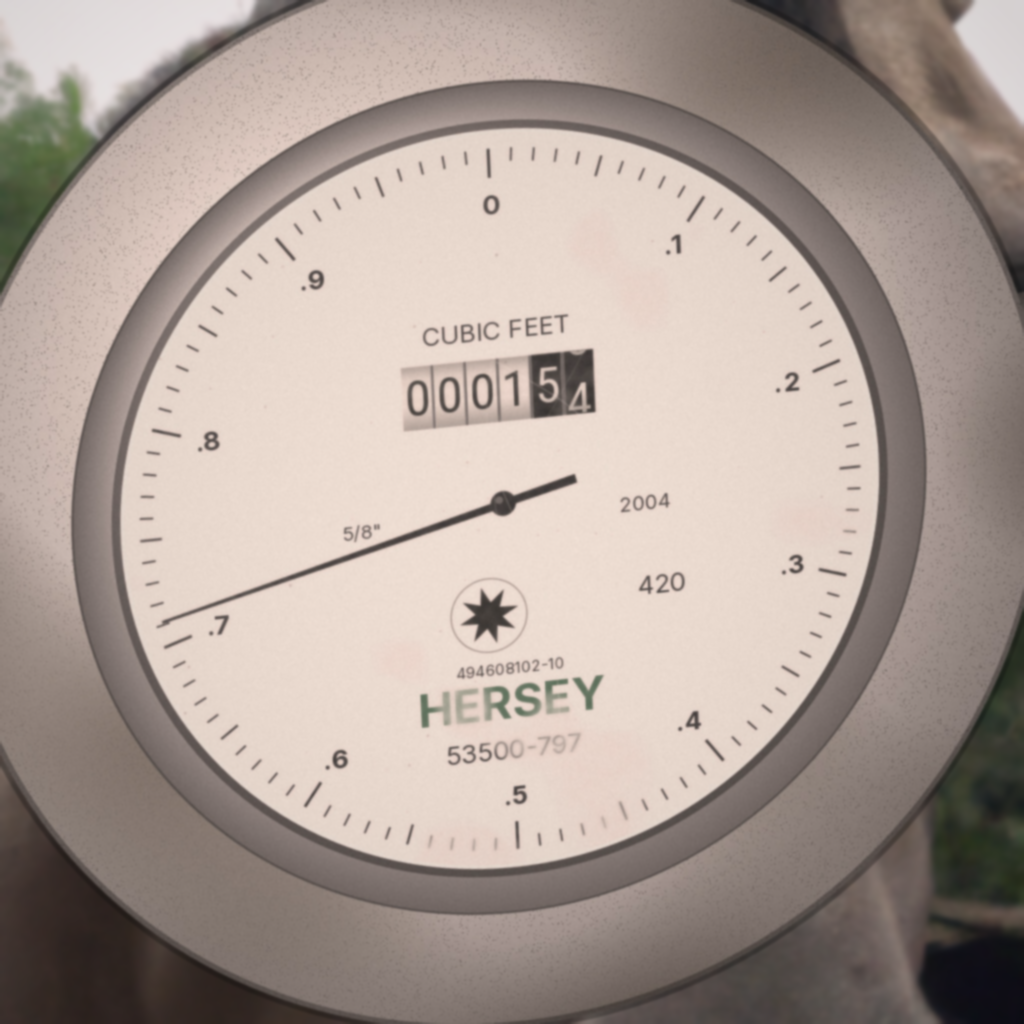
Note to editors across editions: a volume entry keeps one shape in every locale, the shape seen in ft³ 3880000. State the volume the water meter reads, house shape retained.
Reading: ft³ 153.71
